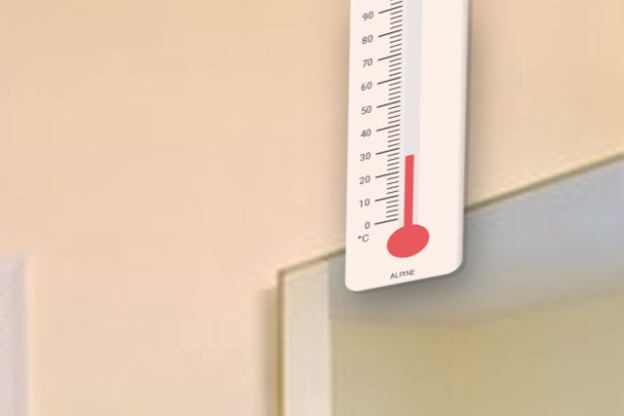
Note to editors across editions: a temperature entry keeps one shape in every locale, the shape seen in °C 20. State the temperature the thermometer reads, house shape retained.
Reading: °C 26
